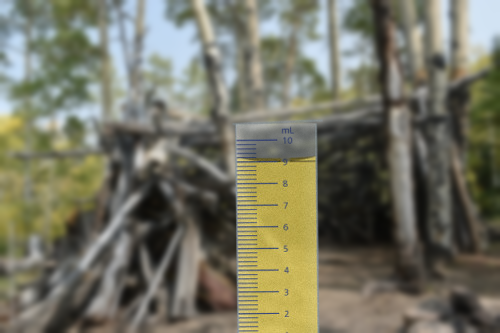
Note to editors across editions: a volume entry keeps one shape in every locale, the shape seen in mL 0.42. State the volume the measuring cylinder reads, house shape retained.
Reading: mL 9
